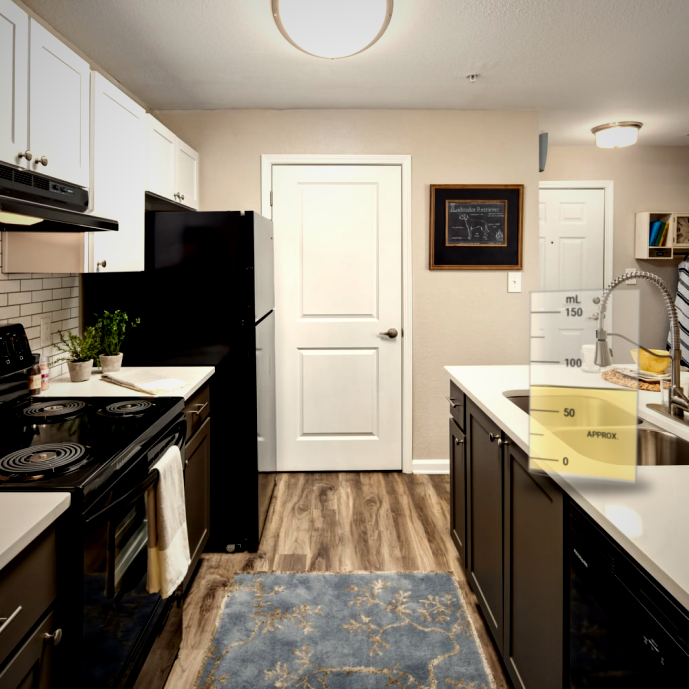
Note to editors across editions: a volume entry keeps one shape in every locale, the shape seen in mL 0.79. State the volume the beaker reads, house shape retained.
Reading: mL 75
